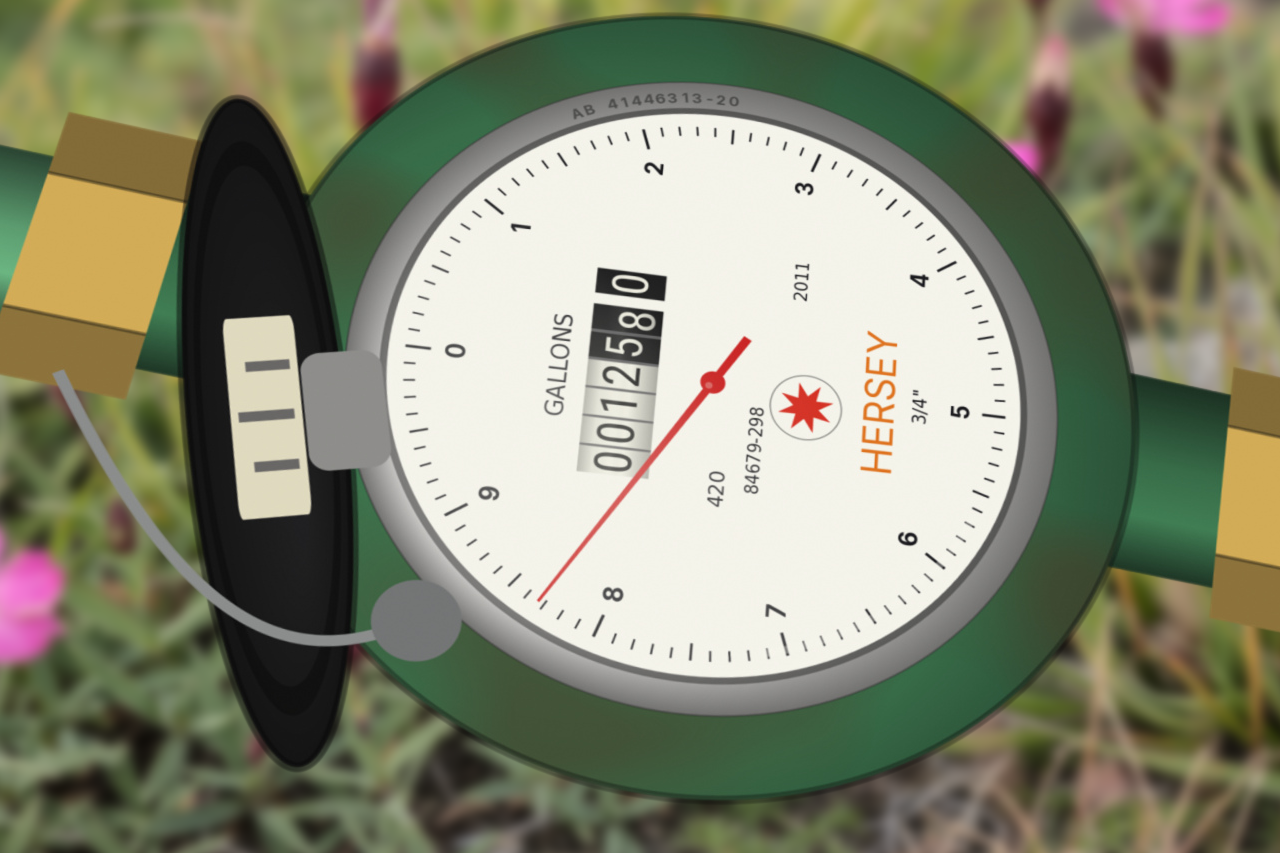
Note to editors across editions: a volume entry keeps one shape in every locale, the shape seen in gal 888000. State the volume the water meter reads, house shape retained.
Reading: gal 12578.3
